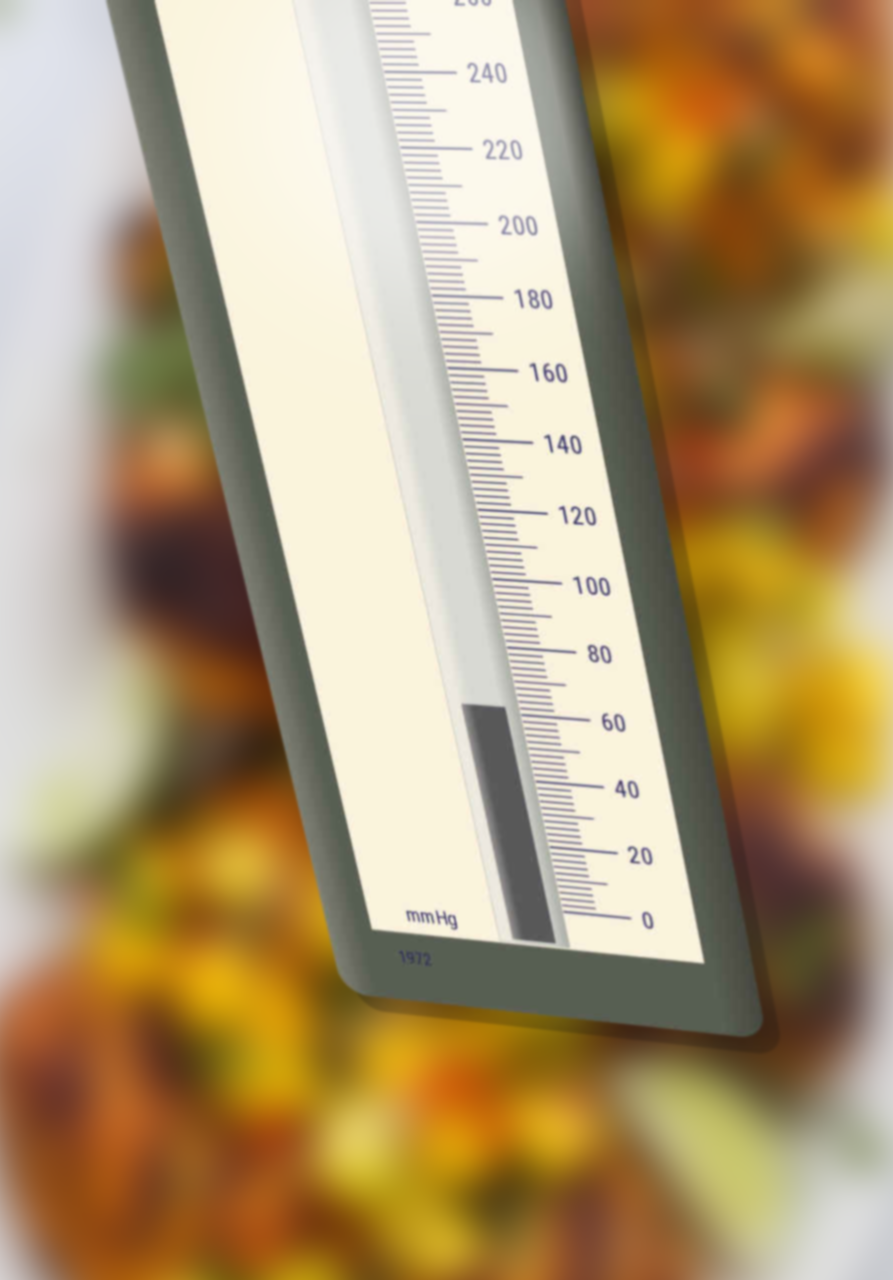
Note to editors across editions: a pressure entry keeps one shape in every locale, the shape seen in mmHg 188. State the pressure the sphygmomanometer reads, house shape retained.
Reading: mmHg 62
